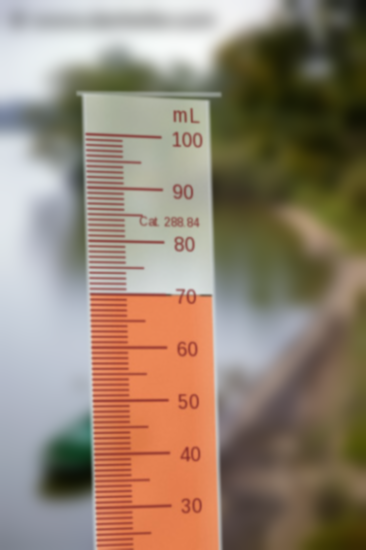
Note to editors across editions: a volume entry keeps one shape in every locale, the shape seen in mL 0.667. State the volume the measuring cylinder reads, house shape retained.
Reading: mL 70
